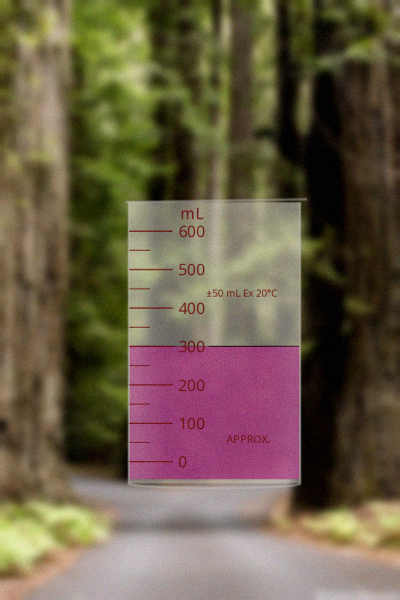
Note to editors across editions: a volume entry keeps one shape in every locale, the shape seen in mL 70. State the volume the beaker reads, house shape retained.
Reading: mL 300
